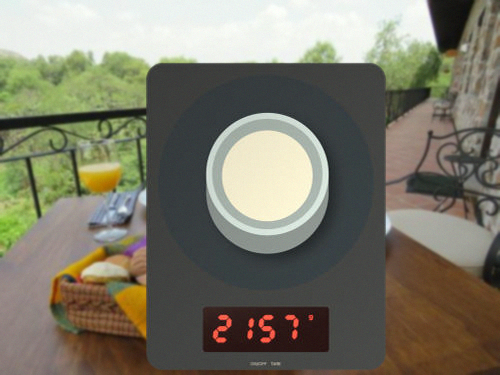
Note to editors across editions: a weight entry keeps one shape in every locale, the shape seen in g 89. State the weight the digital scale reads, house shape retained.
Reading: g 2157
